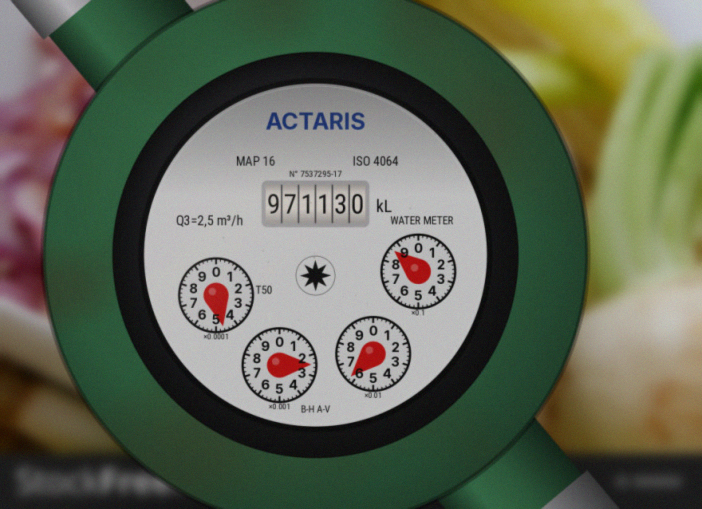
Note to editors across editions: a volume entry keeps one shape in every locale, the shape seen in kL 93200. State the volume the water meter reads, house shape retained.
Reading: kL 971130.8624
